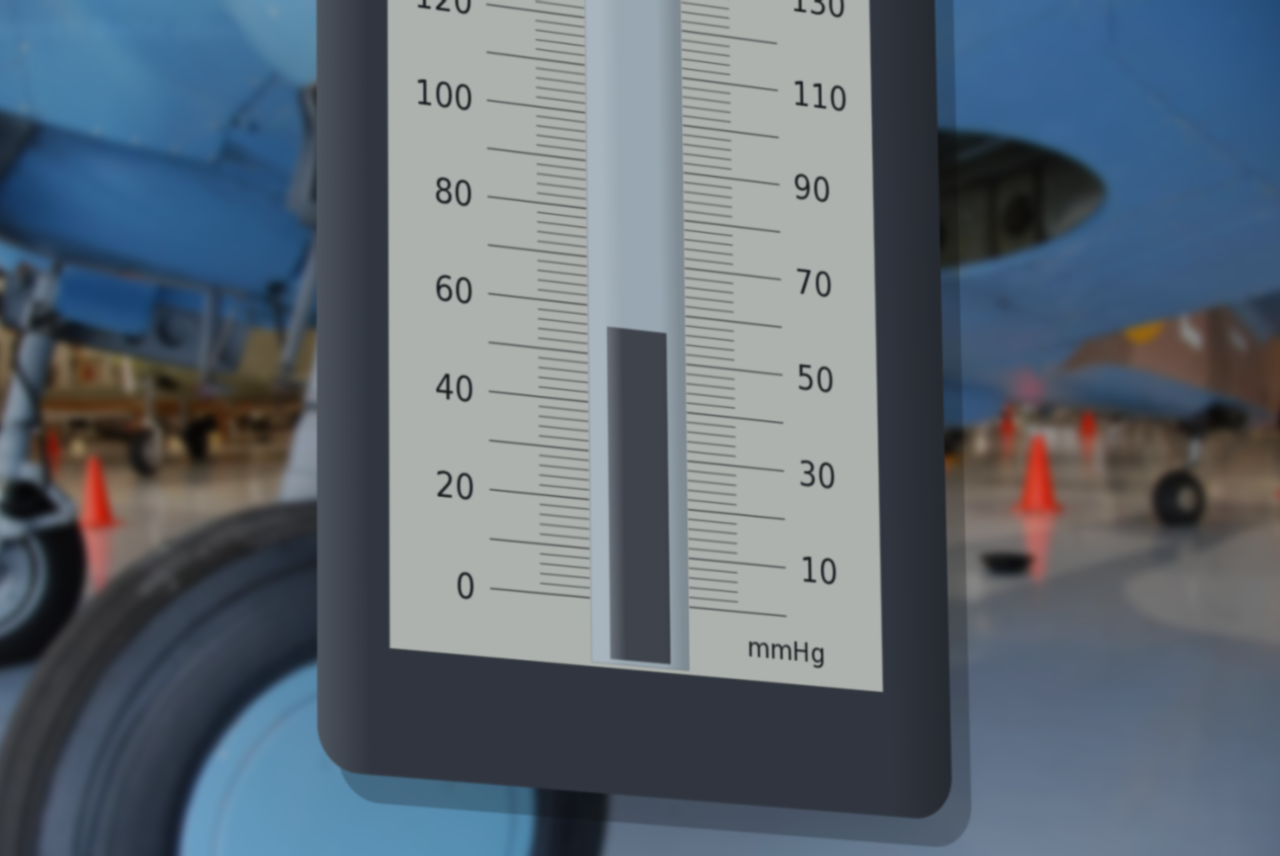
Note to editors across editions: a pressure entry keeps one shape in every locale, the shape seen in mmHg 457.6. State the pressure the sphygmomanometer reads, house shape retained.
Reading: mmHg 56
